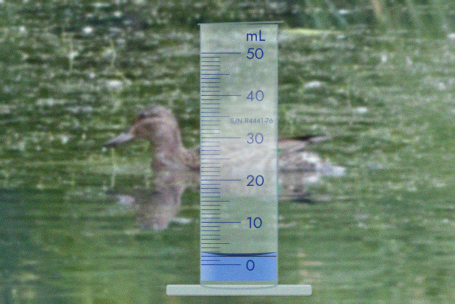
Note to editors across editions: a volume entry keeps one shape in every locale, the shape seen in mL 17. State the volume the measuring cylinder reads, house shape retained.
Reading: mL 2
